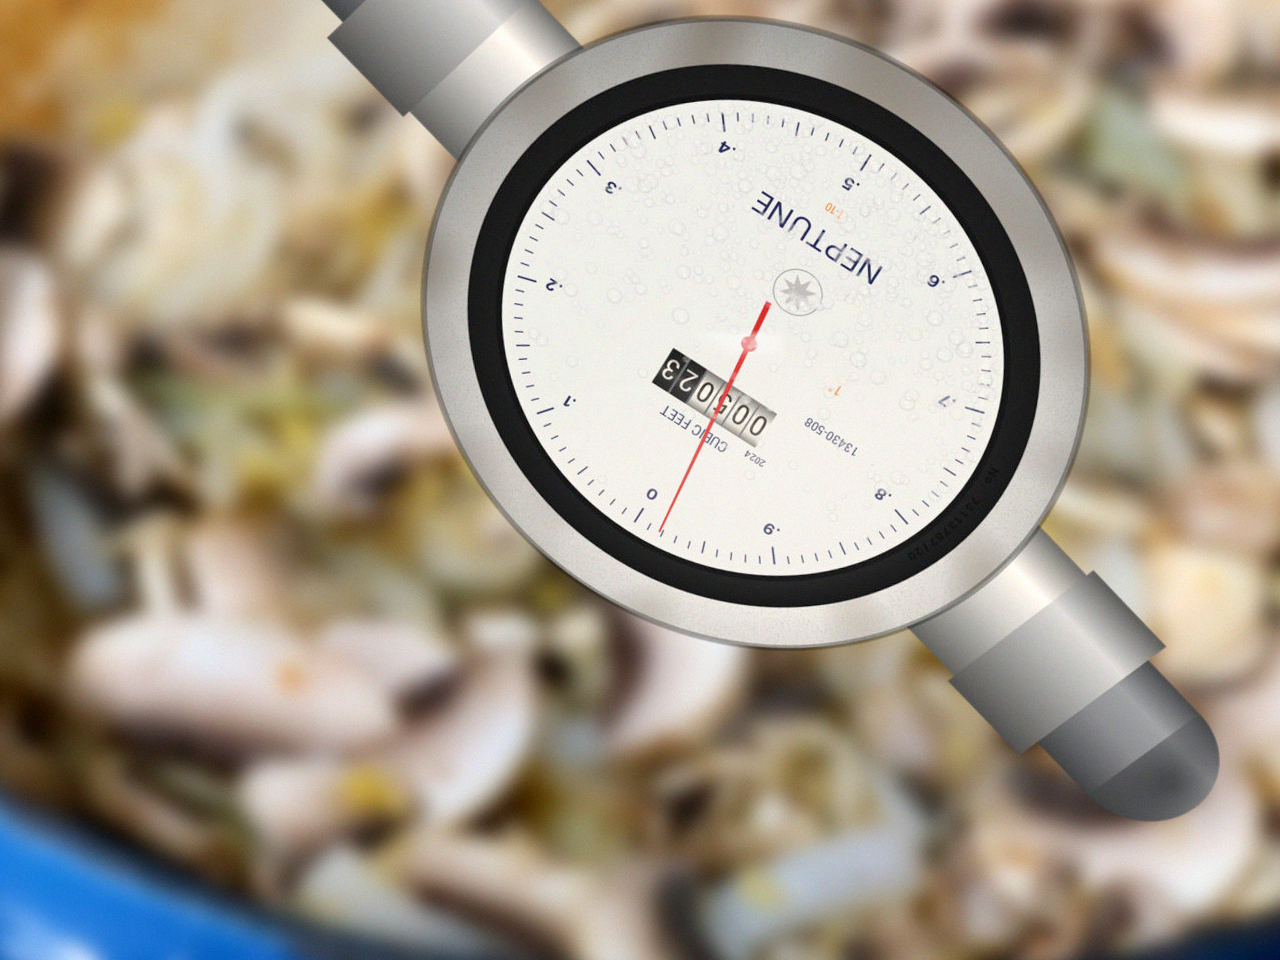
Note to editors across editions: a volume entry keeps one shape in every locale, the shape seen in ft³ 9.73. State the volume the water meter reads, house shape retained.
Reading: ft³ 5022.98
